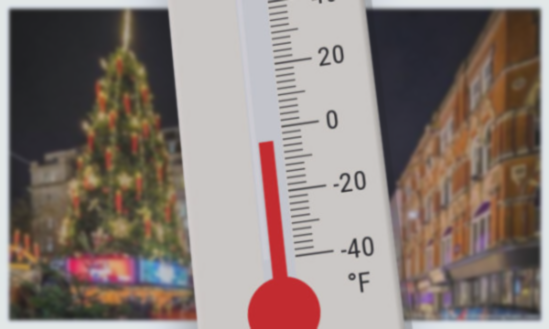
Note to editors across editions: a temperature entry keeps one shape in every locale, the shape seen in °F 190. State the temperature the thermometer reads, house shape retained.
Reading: °F -4
